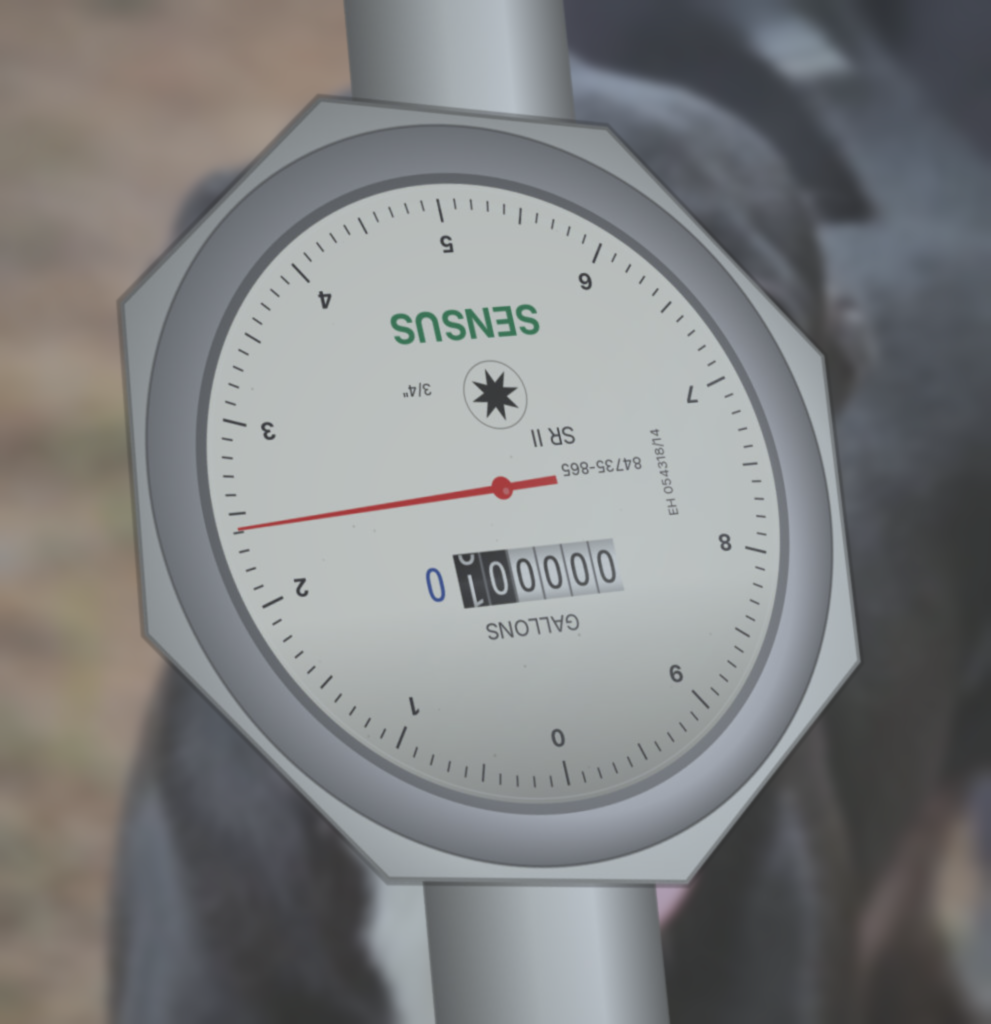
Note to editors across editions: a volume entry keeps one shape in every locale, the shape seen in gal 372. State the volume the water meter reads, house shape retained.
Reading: gal 12.4
